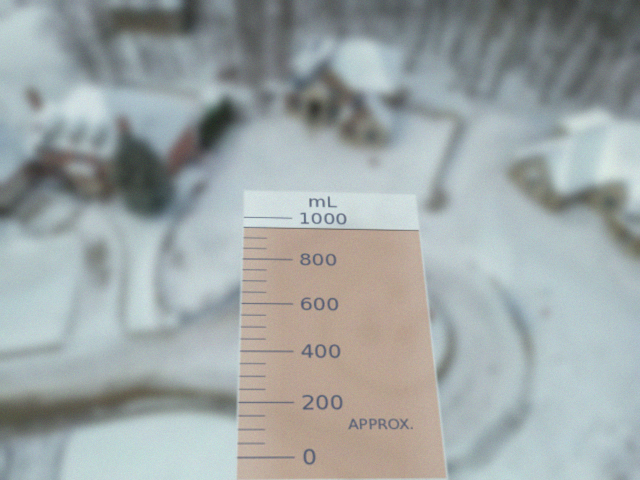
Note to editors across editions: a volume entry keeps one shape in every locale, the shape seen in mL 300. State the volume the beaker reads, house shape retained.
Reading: mL 950
